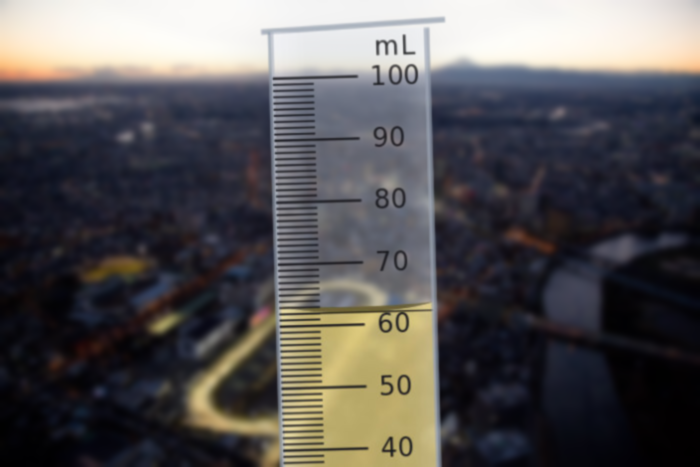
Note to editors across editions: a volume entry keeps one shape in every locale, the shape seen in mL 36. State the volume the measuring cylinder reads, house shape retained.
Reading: mL 62
